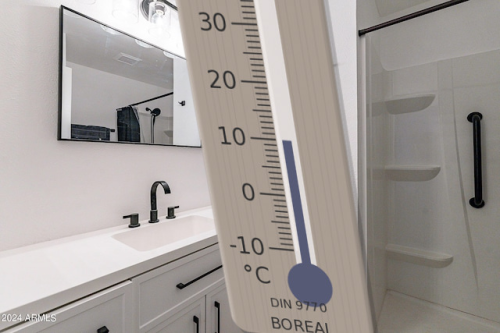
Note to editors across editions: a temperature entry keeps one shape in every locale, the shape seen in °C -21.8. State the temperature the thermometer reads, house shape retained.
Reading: °C 10
